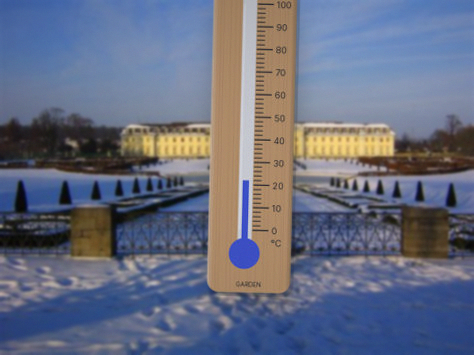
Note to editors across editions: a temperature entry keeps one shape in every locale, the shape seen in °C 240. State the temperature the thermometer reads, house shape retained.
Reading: °C 22
